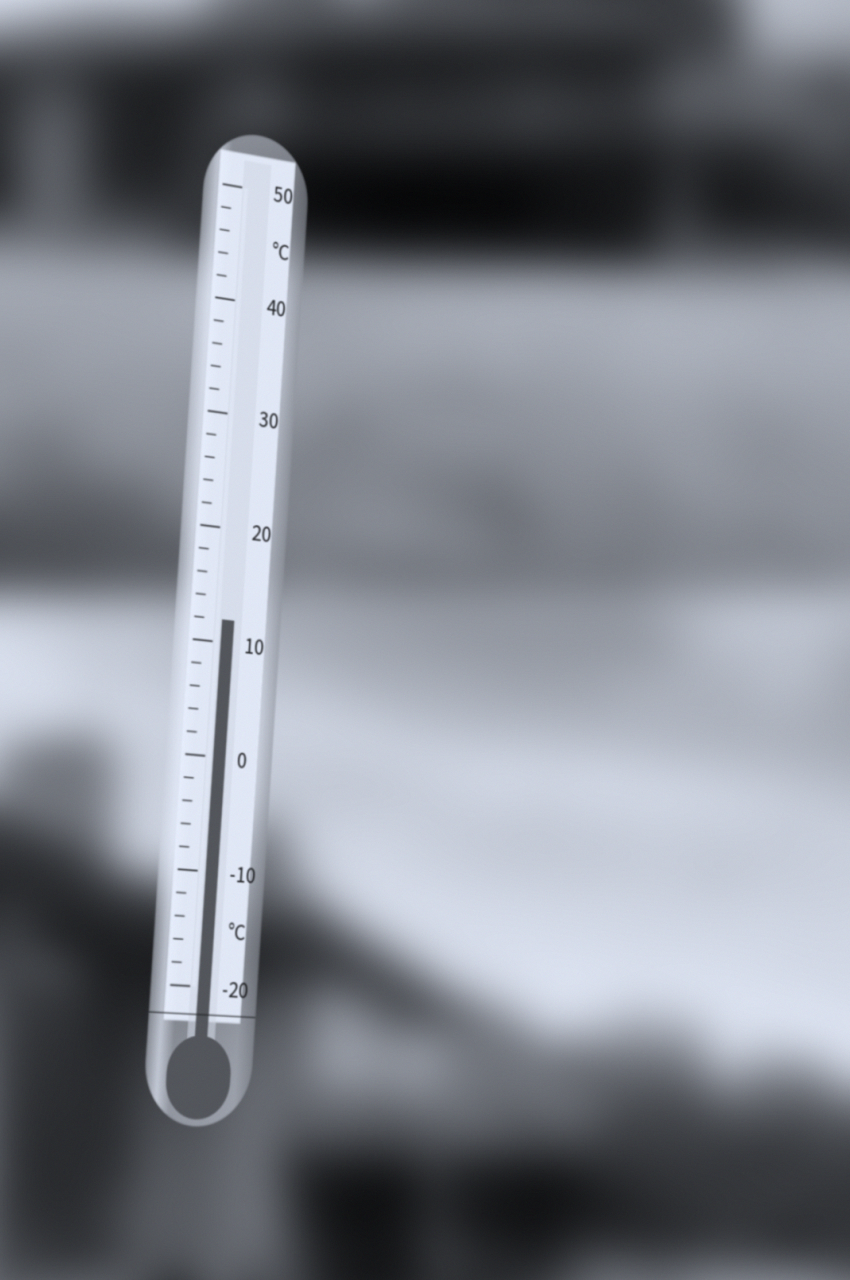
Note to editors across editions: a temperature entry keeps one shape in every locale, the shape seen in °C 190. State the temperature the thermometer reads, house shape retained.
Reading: °C 12
